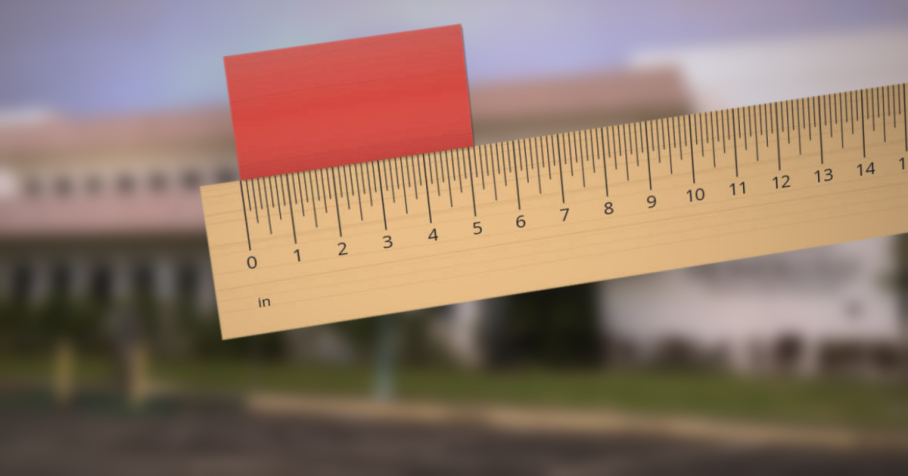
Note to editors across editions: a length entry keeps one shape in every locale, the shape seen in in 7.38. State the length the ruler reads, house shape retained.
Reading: in 5.125
